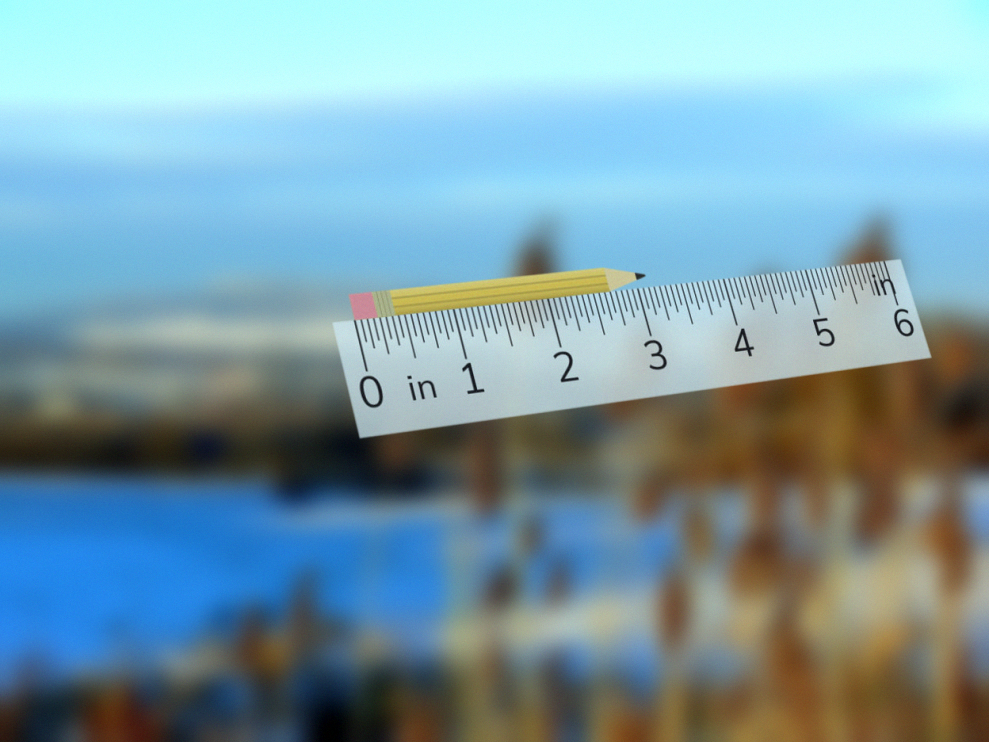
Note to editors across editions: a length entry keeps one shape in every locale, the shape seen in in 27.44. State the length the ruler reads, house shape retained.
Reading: in 3.125
